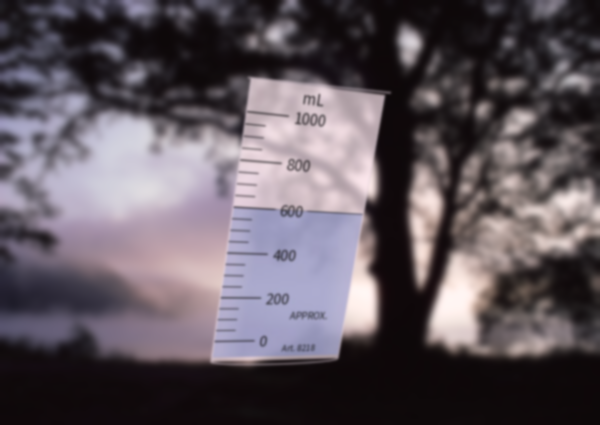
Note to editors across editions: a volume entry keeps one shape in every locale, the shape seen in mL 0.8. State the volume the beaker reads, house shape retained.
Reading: mL 600
